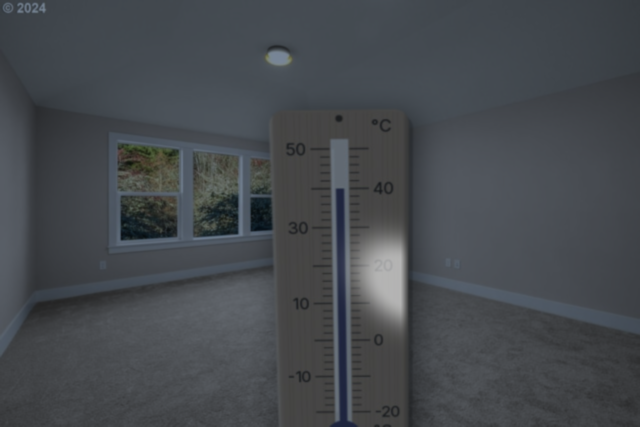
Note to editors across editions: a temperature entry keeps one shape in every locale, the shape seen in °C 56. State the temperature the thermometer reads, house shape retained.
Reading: °C 40
